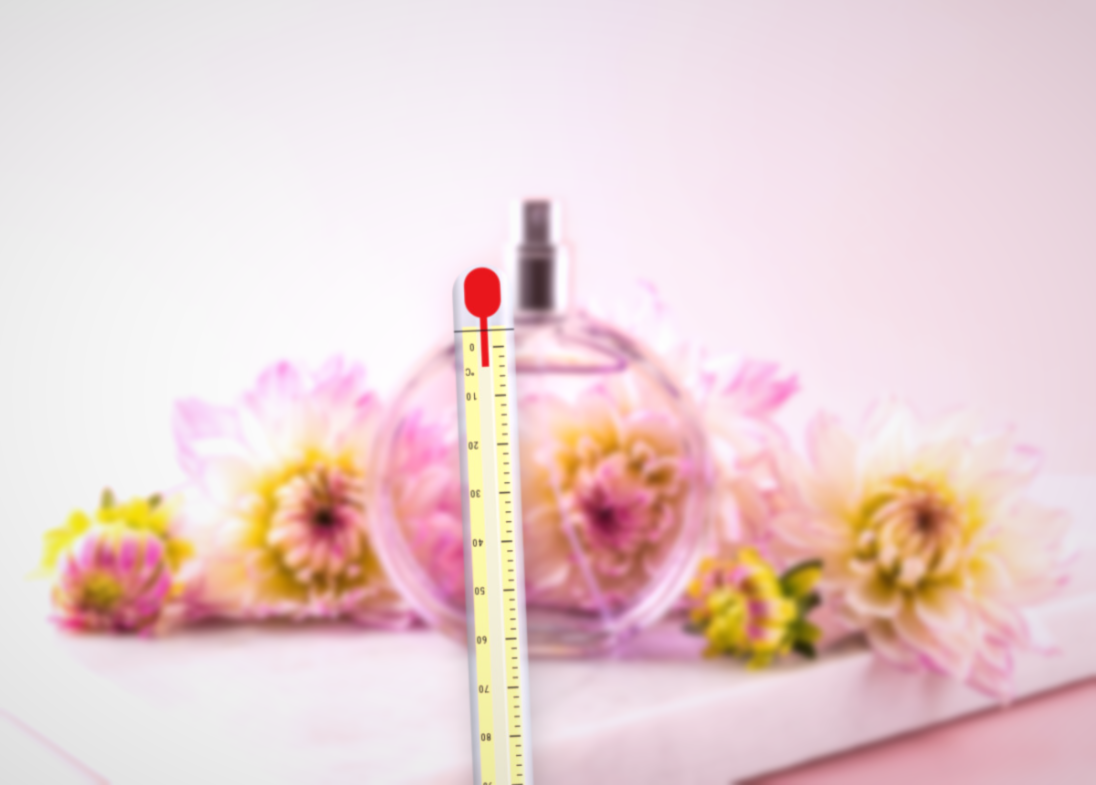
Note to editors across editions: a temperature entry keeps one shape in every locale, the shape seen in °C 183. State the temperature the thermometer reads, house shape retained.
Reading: °C 4
